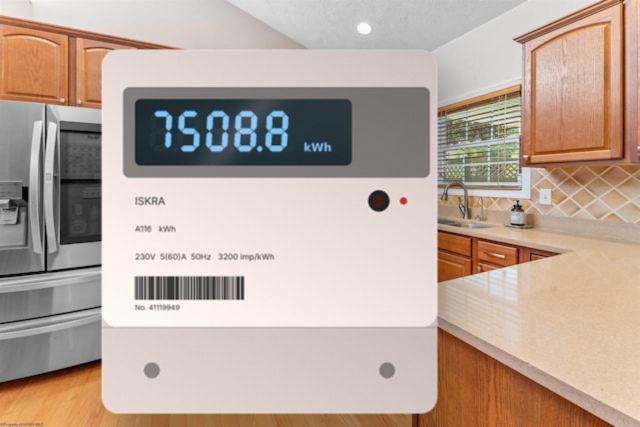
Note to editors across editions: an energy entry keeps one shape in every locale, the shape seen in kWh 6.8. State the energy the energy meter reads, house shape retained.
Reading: kWh 7508.8
